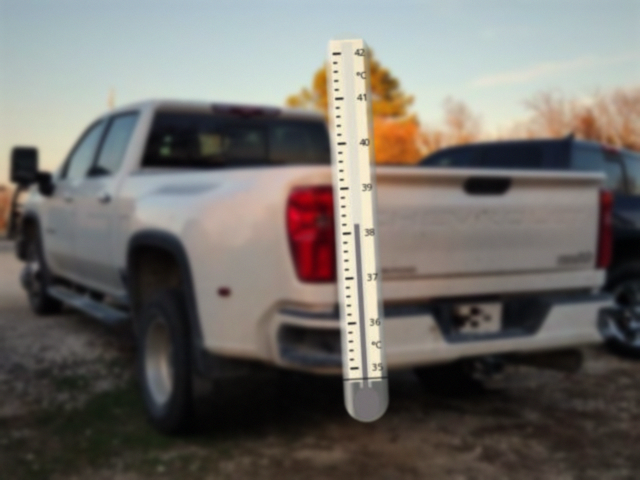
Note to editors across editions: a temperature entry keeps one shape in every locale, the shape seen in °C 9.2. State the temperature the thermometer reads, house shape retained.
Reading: °C 38.2
